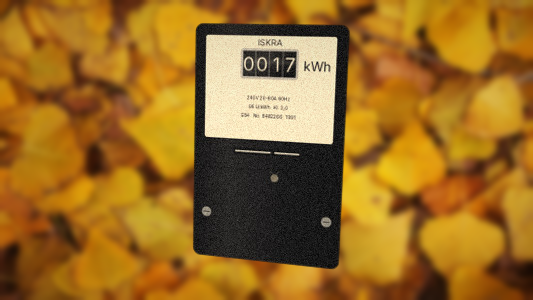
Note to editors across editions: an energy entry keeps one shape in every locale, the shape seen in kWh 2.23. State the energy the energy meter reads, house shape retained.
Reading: kWh 17
